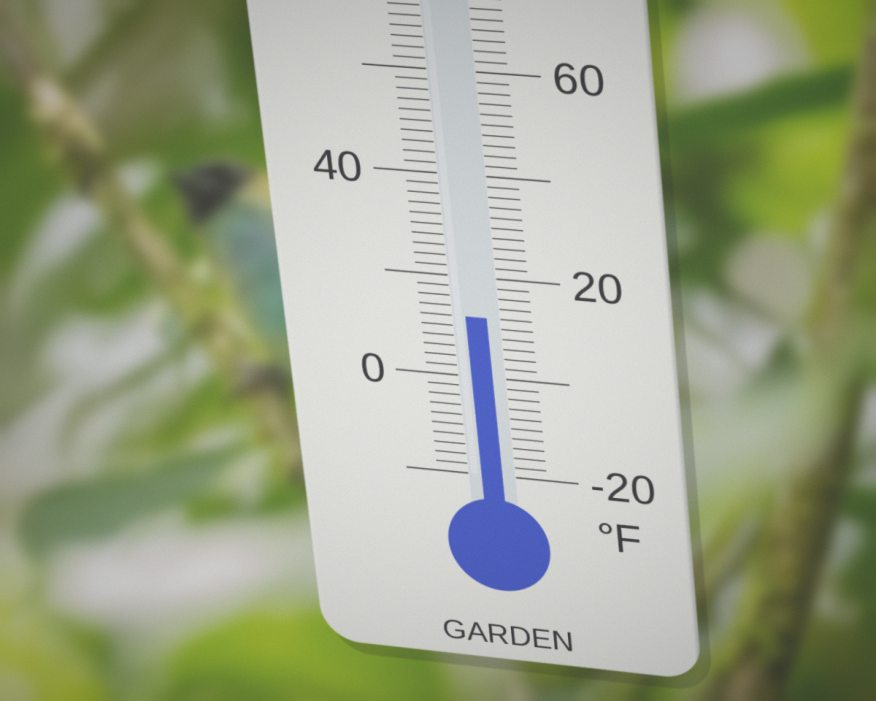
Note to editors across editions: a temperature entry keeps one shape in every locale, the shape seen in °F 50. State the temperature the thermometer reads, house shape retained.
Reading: °F 12
